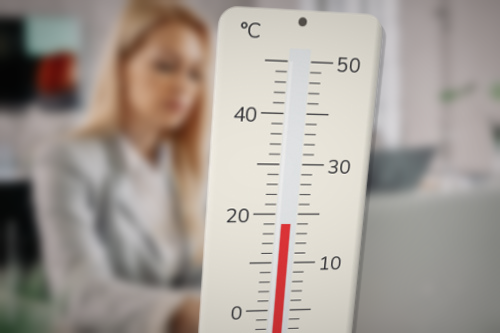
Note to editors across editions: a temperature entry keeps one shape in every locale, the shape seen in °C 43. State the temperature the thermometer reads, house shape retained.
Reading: °C 18
